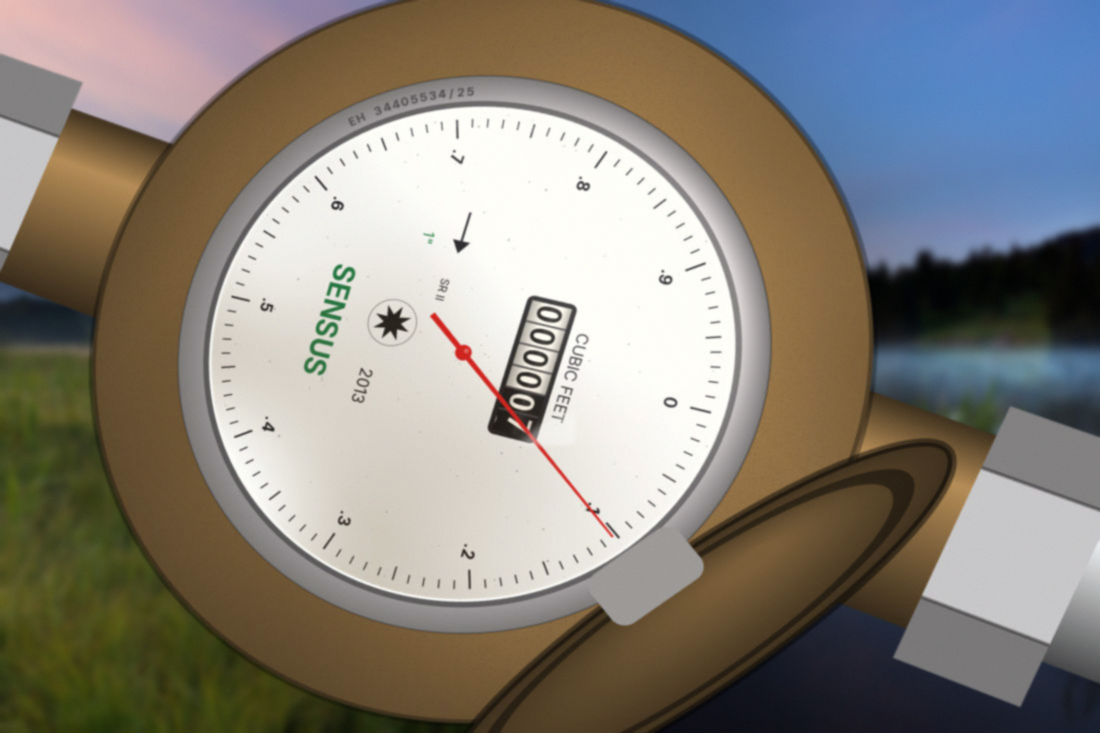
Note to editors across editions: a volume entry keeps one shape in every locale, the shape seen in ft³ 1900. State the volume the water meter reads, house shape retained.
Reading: ft³ 7.10
